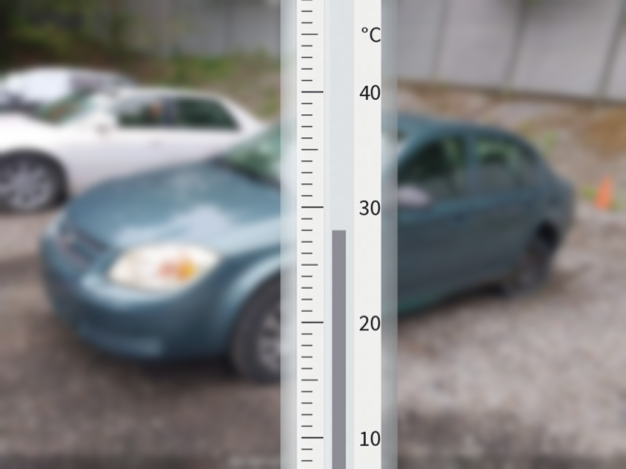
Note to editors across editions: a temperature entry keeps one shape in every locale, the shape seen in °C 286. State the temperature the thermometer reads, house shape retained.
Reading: °C 28
